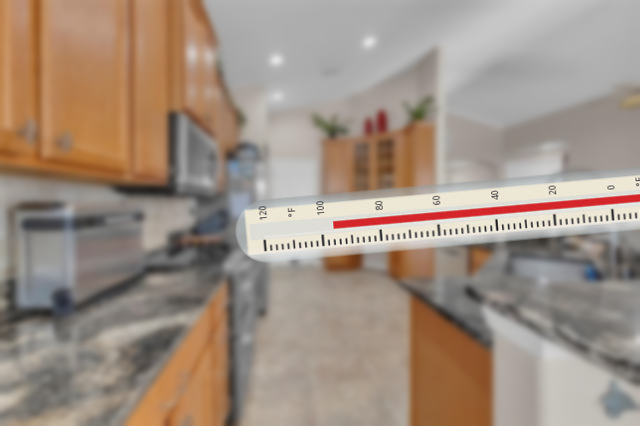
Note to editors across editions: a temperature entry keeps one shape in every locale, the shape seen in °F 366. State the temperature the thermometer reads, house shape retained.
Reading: °F 96
